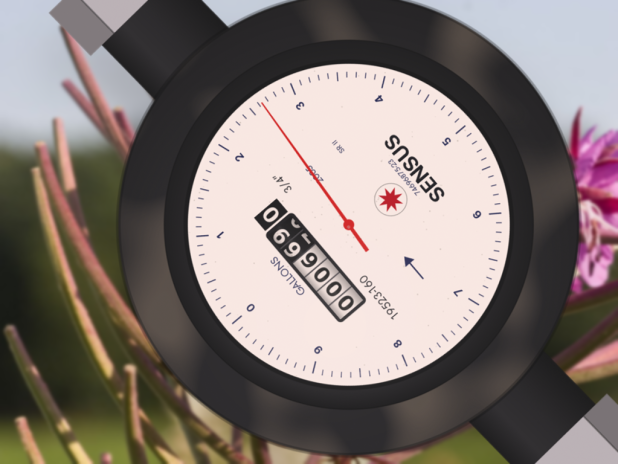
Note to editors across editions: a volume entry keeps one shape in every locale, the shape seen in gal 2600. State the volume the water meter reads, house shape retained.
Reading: gal 6692.6
